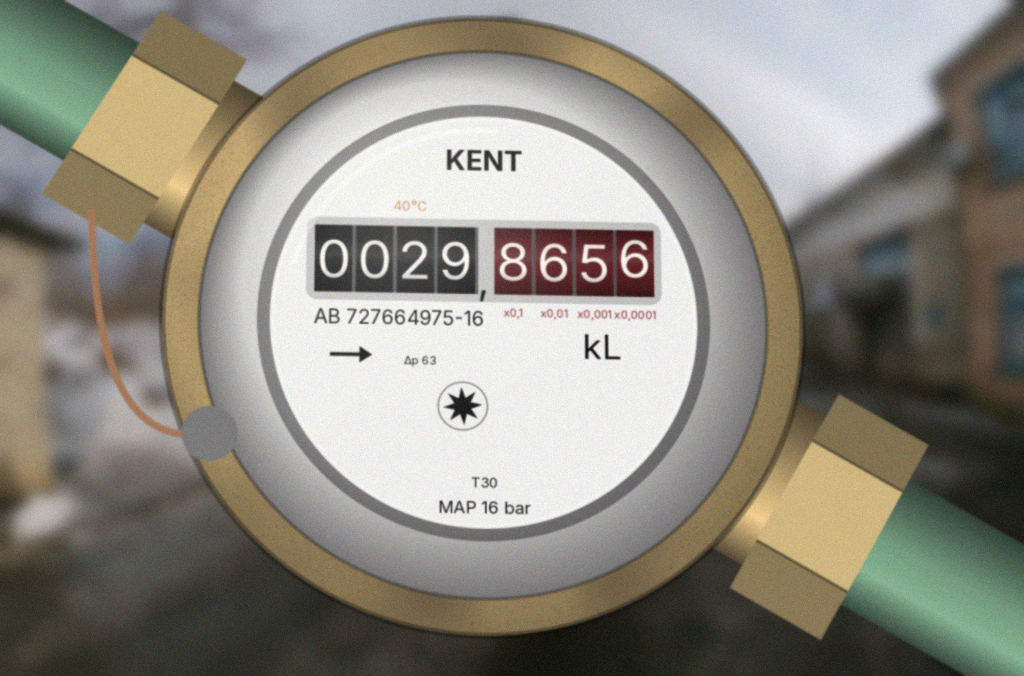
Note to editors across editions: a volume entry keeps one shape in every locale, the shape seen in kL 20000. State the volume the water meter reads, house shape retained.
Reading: kL 29.8656
